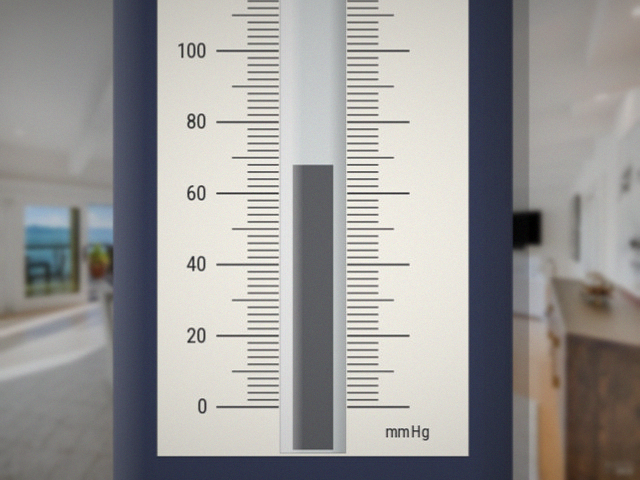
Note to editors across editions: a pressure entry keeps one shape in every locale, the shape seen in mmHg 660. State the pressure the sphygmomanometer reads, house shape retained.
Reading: mmHg 68
